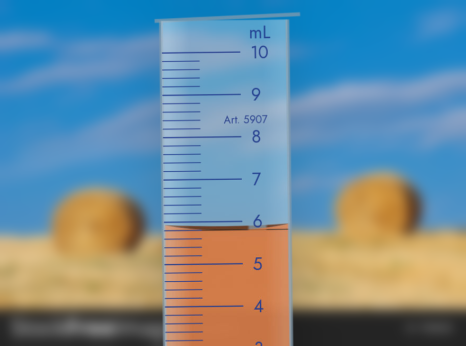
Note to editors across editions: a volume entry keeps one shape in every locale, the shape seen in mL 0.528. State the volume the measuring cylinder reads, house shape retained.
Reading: mL 5.8
